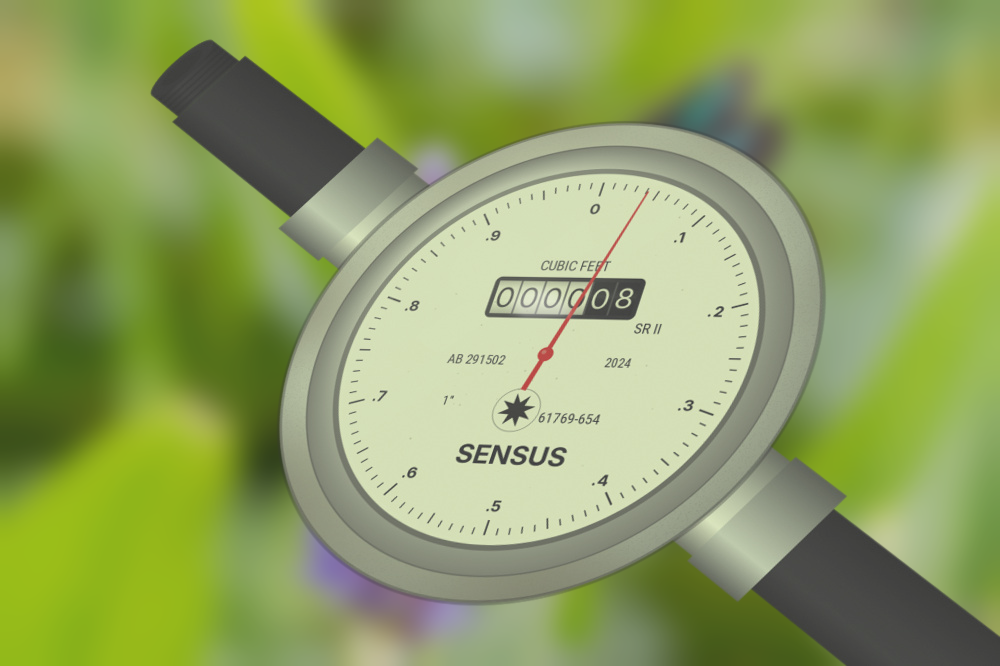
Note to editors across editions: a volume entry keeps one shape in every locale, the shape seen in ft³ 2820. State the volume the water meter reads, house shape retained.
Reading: ft³ 8.04
